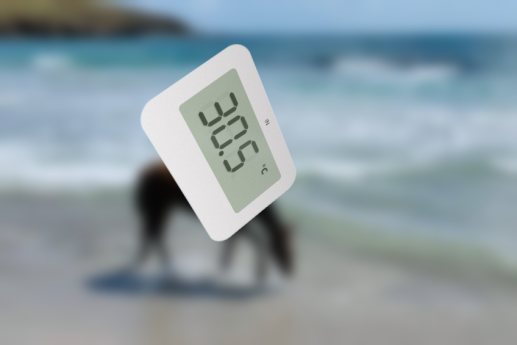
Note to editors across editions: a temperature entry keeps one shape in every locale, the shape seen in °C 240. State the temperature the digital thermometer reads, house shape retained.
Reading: °C 30.5
